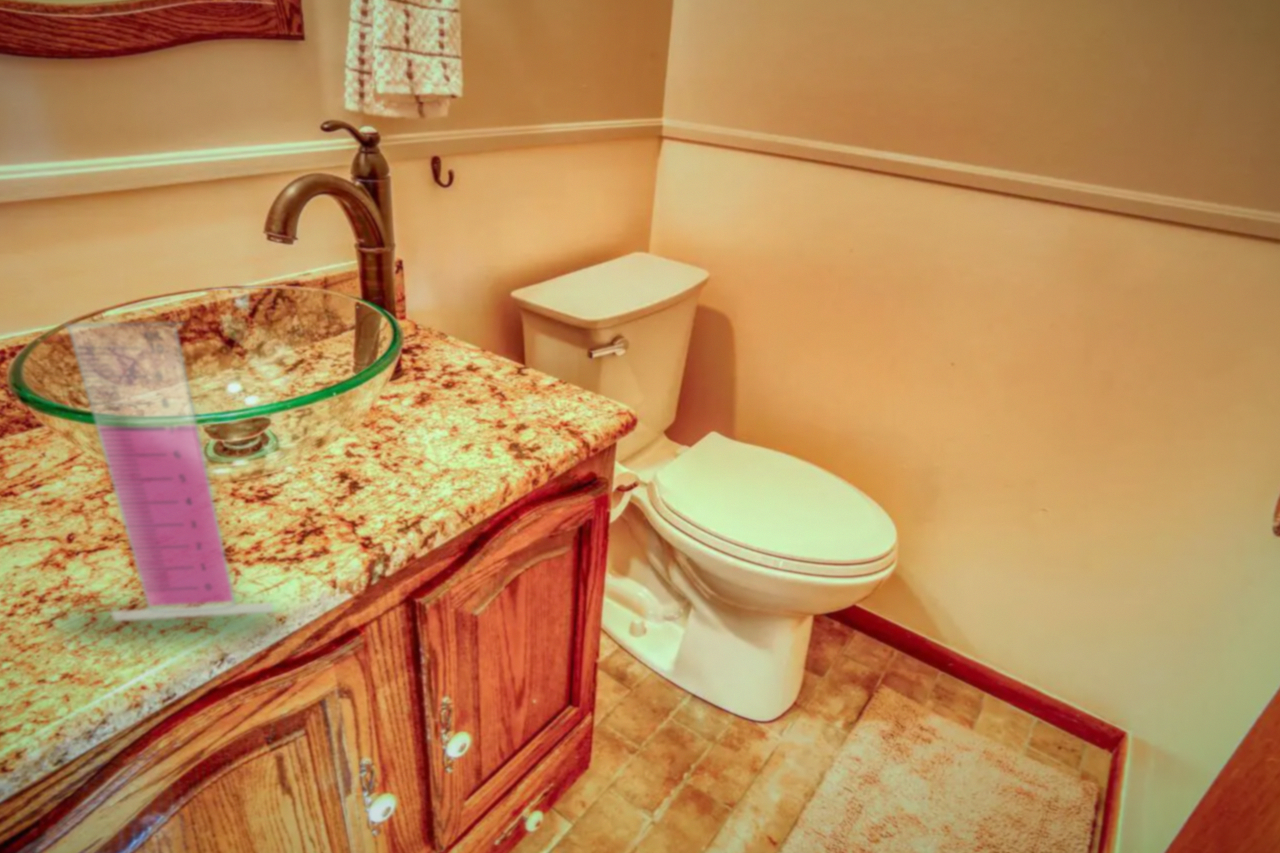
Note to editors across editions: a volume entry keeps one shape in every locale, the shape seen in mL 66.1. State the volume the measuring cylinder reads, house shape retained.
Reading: mL 7
